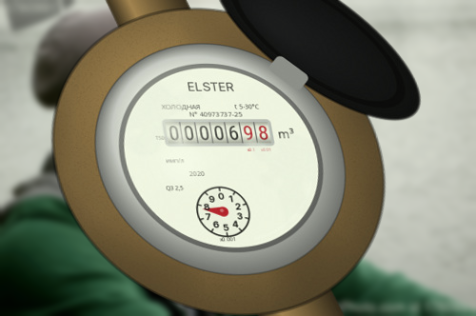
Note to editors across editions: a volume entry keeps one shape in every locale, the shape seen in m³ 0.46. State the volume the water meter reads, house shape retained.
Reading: m³ 6.987
